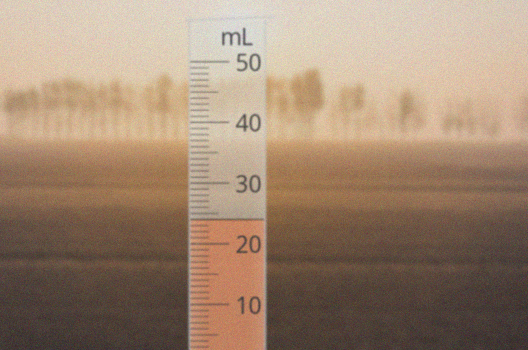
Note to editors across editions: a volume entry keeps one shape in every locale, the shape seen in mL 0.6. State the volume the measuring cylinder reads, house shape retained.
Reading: mL 24
